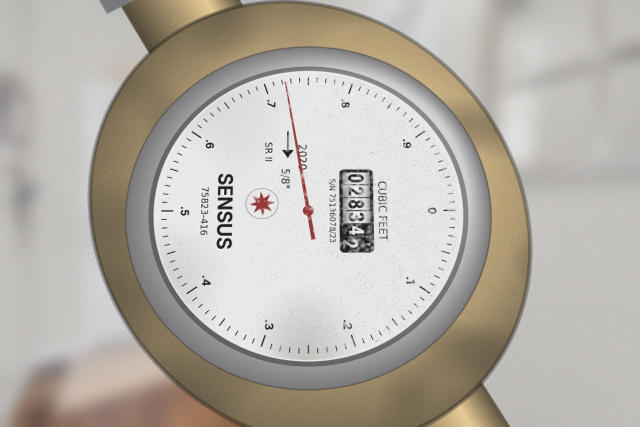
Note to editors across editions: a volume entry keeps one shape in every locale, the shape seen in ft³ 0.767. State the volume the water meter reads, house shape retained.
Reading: ft³ 28341.72
